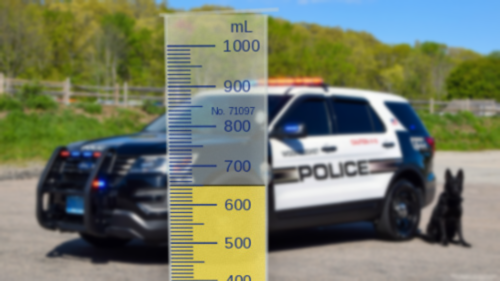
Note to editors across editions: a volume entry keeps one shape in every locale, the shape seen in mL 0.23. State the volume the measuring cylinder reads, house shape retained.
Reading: mL 650
